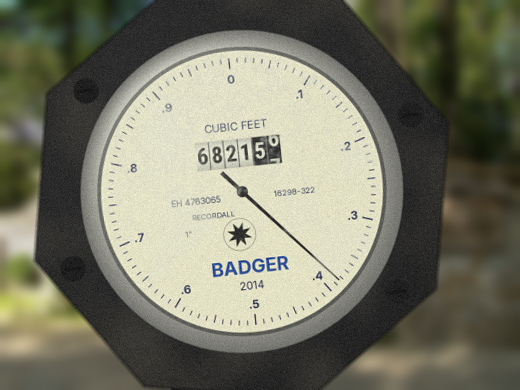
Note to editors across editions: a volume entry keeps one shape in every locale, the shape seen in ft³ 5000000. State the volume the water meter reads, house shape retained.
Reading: ft³ 682156.38
